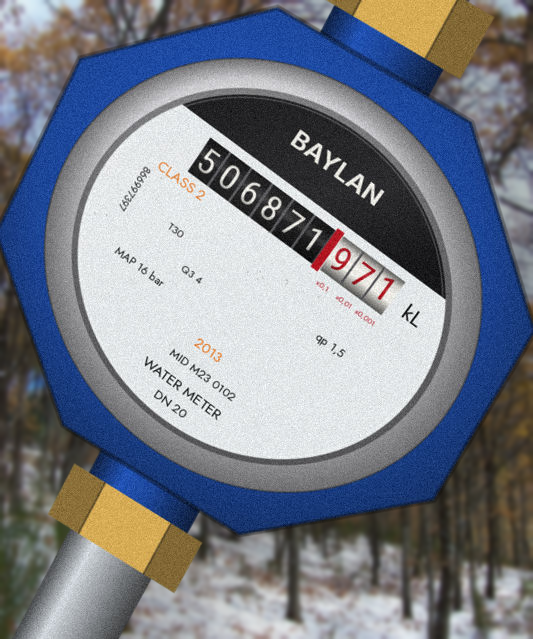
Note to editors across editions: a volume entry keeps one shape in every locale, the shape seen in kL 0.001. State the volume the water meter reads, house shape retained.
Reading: kL 506871.971
